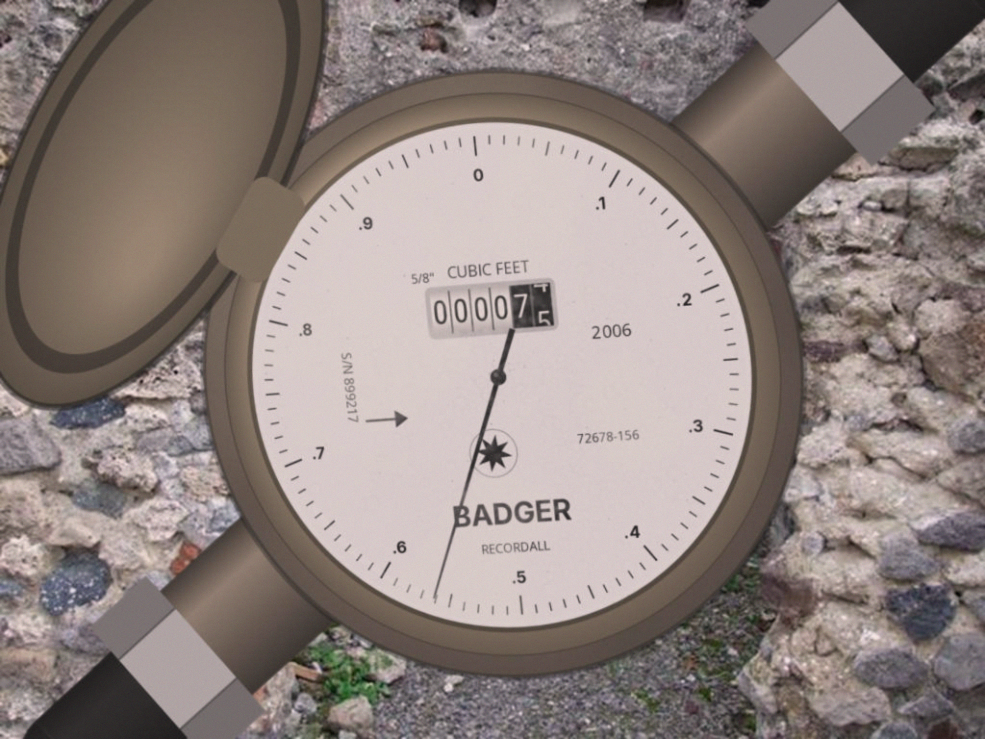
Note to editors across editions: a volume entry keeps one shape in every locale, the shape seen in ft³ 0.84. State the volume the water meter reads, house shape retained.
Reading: ft³ 74.56
